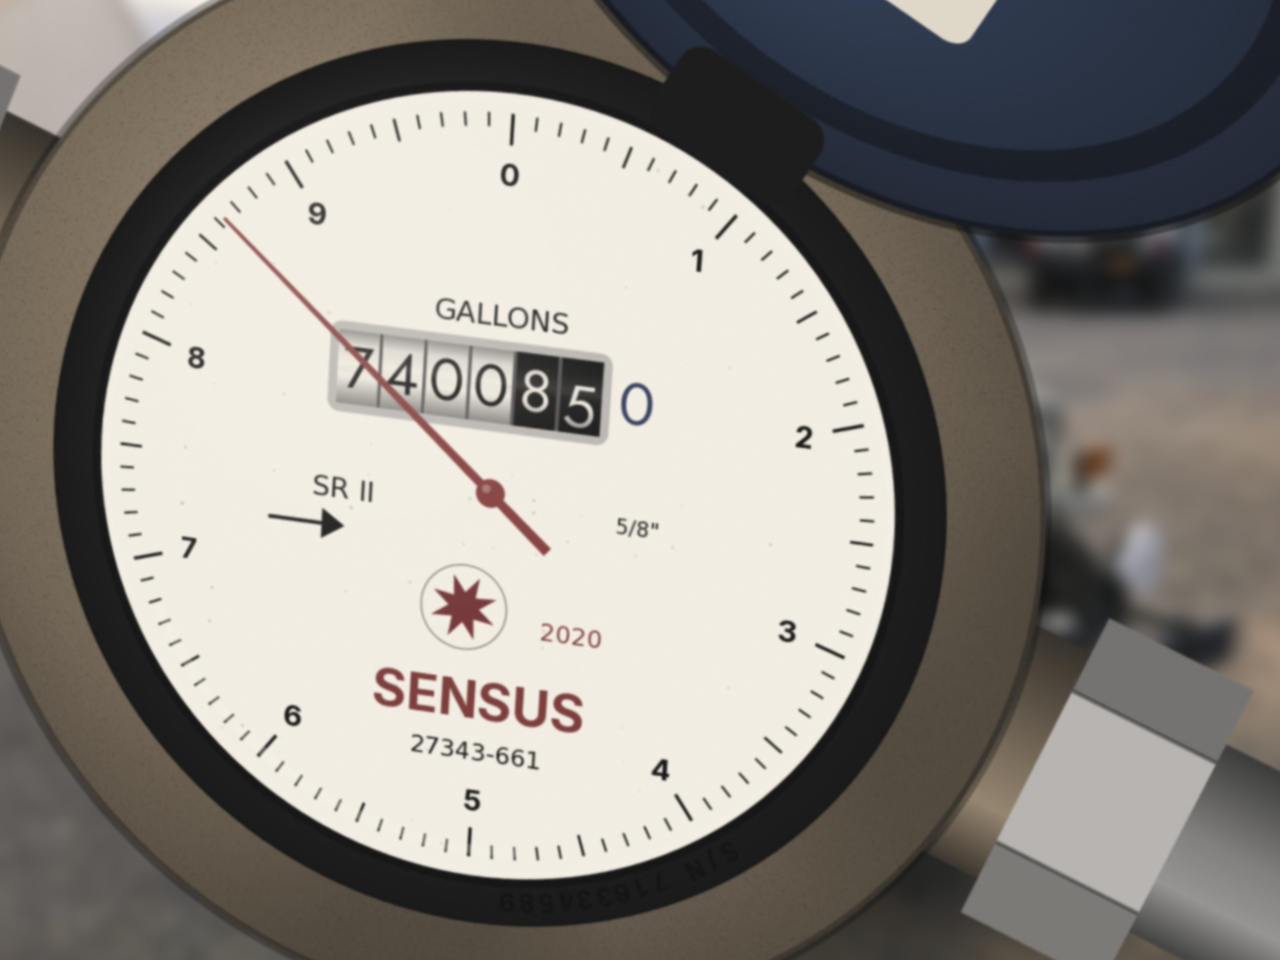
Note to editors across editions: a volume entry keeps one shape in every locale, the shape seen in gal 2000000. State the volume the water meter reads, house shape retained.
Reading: gal 7400848.6
